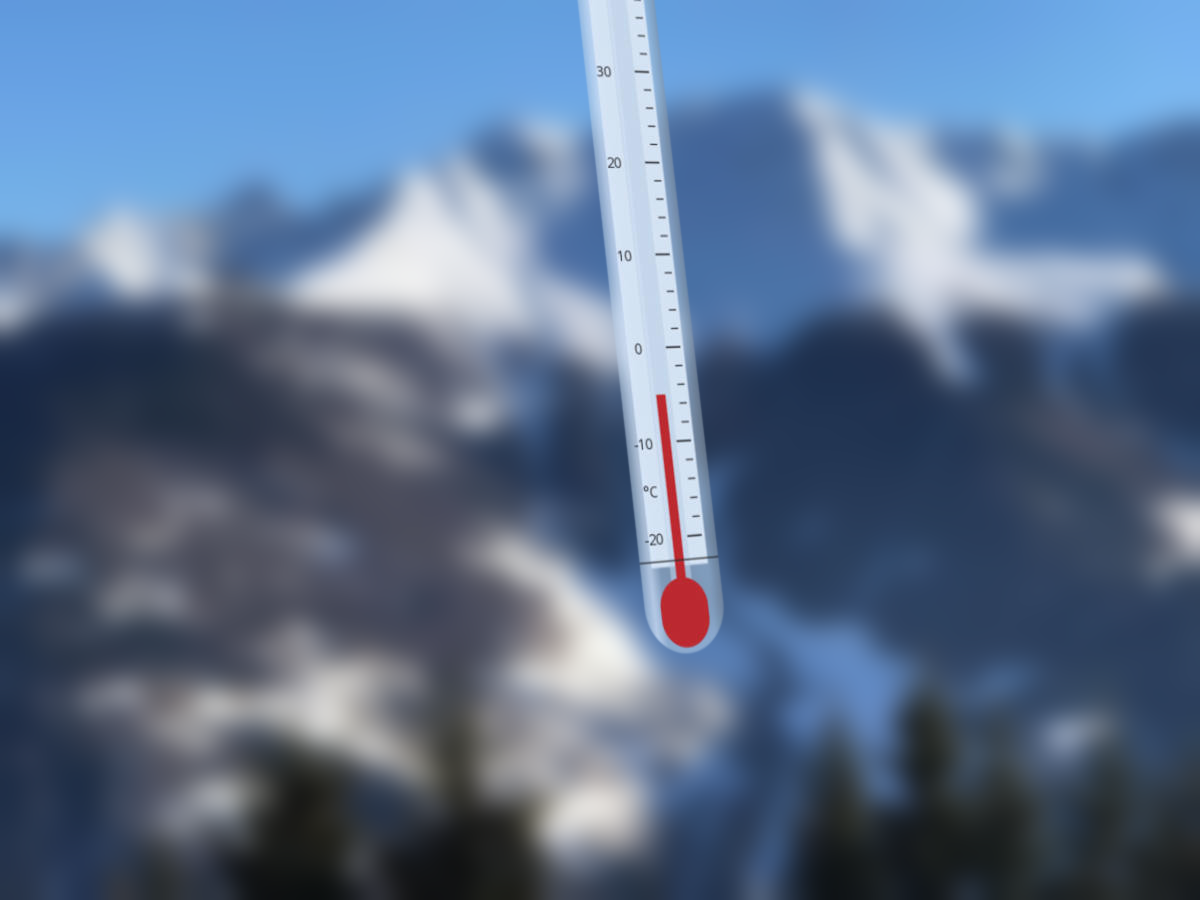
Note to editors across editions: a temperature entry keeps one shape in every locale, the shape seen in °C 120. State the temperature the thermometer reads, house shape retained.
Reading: °C -5
